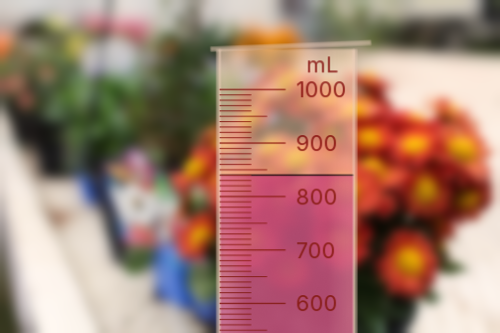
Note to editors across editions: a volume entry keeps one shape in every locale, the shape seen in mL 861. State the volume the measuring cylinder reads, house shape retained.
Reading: mL 840
